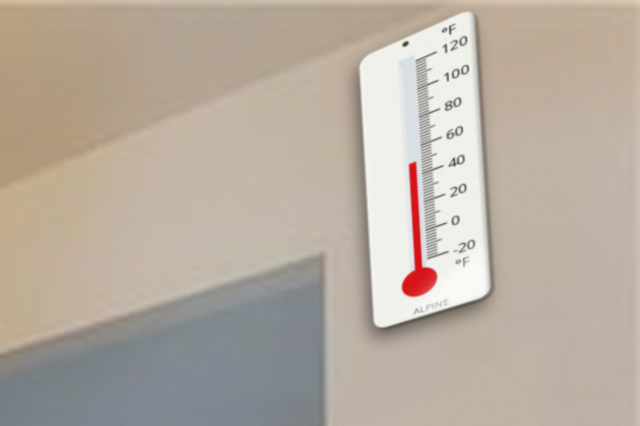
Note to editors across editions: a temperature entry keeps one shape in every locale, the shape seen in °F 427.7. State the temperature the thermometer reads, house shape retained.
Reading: °F 50
